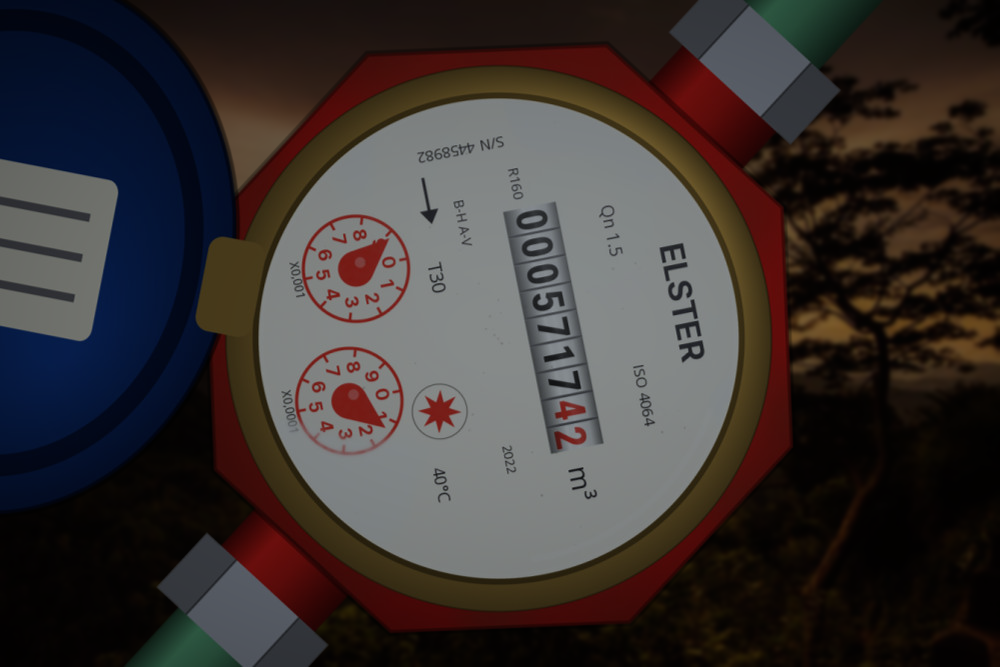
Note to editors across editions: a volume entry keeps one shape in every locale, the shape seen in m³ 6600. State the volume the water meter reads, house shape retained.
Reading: m³ 5717.4191
